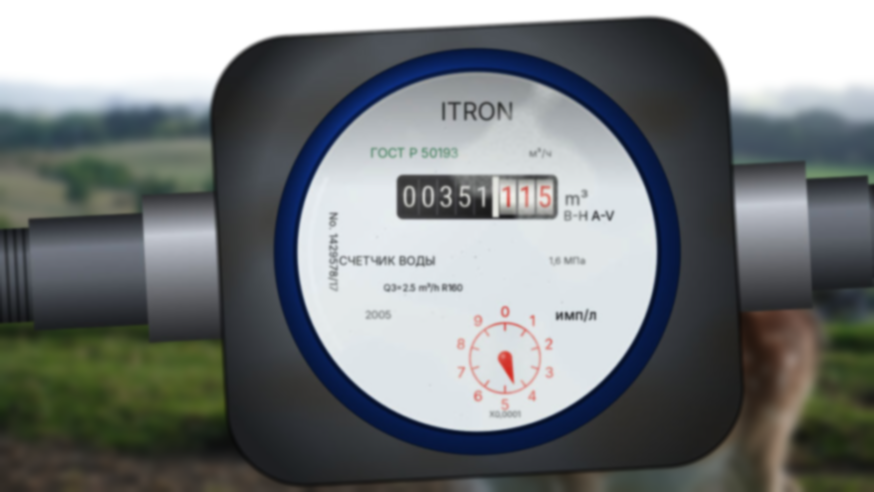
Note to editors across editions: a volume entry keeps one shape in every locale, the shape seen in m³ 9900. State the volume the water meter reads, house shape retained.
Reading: m³ 351.1154
